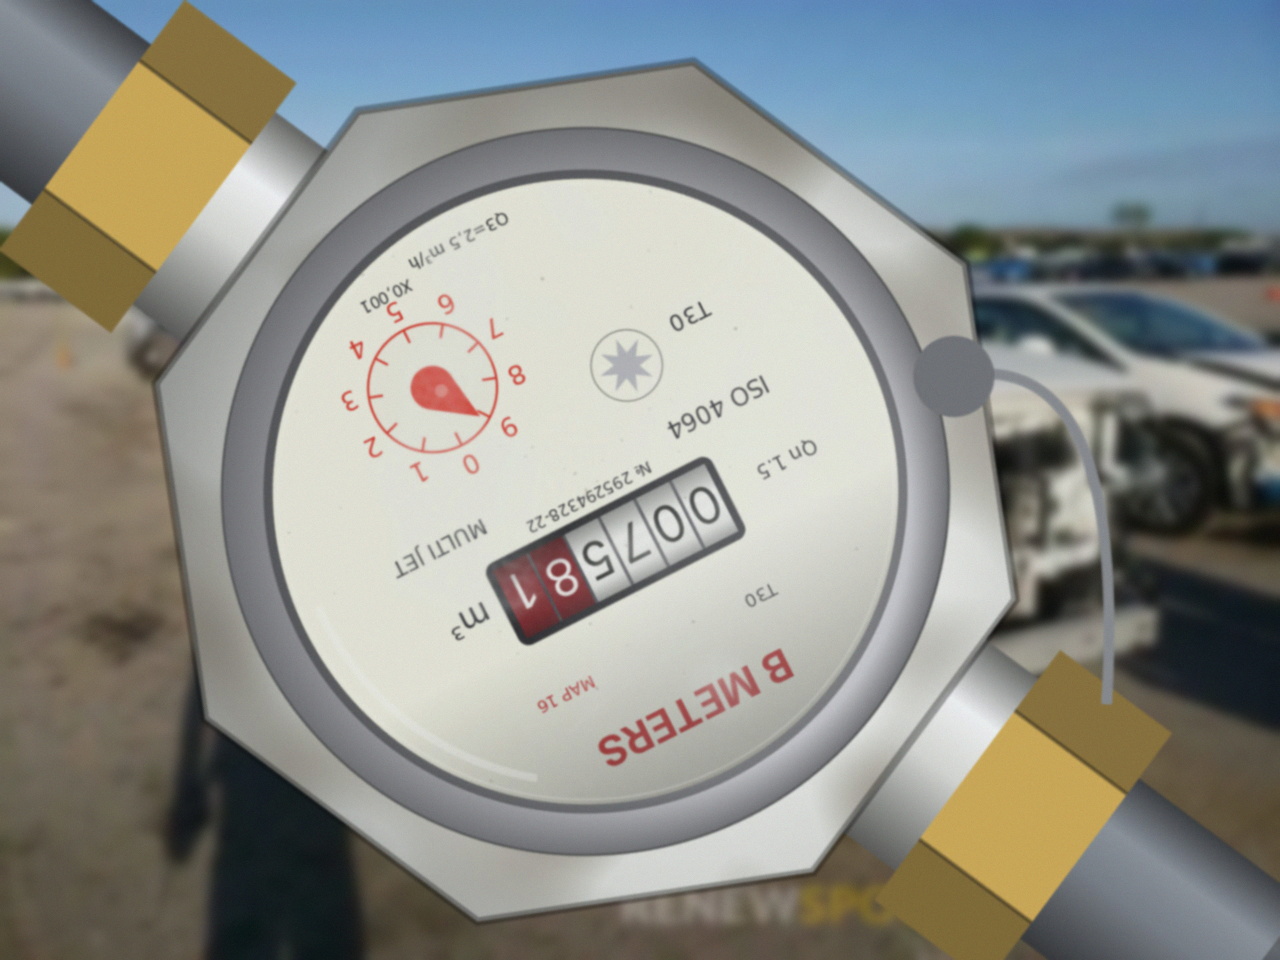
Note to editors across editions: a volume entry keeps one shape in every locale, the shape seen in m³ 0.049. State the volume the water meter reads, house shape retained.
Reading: m³ 75.809
